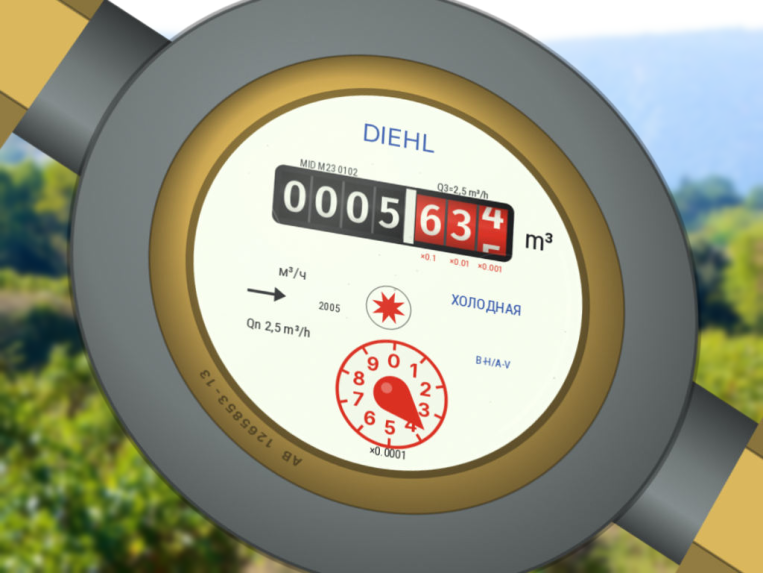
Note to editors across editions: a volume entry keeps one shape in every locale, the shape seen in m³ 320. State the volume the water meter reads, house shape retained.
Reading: m³ 5.6343
